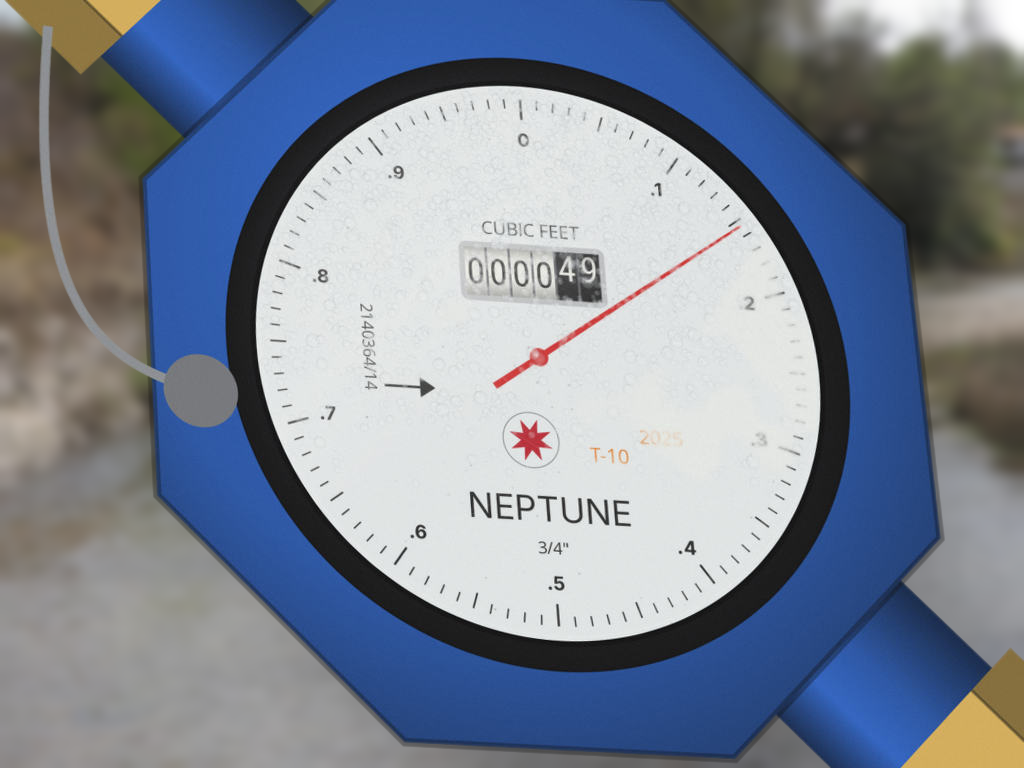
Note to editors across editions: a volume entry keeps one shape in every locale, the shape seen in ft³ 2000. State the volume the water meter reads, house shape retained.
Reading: ft³ 49.15
